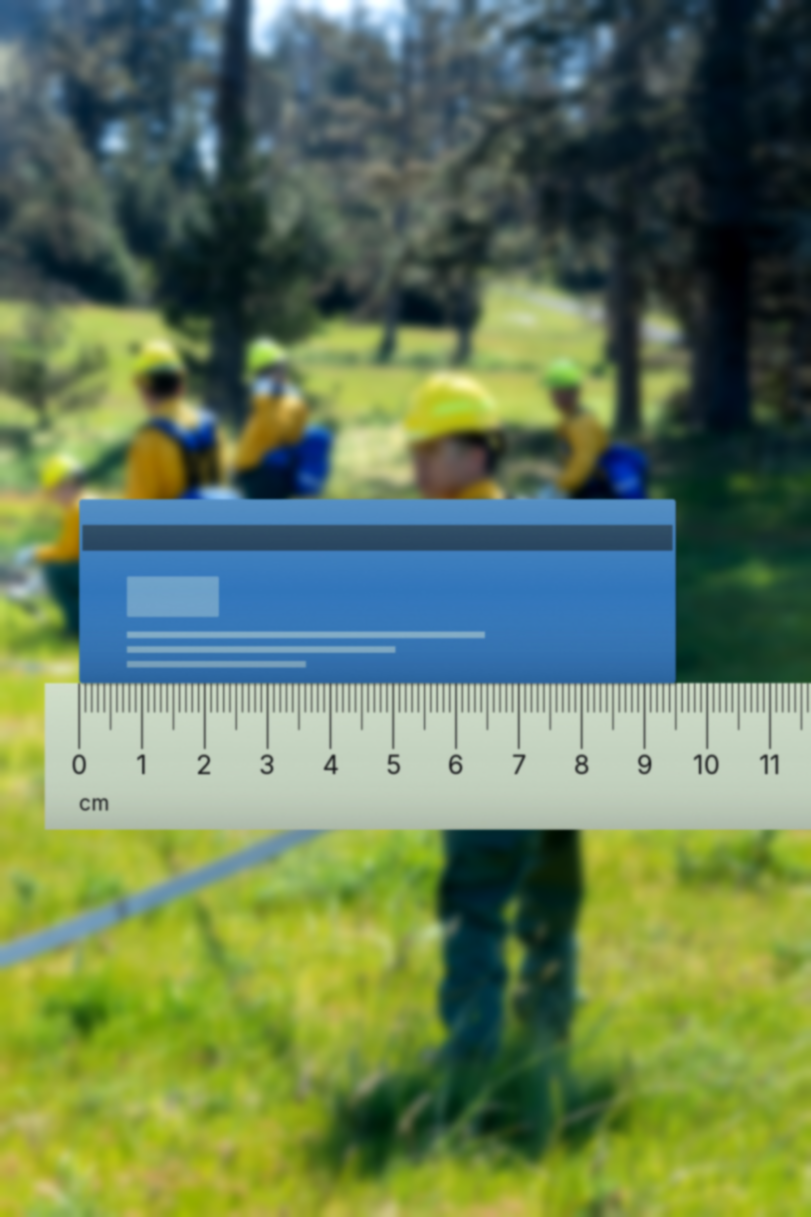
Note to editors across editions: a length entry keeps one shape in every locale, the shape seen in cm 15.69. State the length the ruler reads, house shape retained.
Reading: cm 9.5
